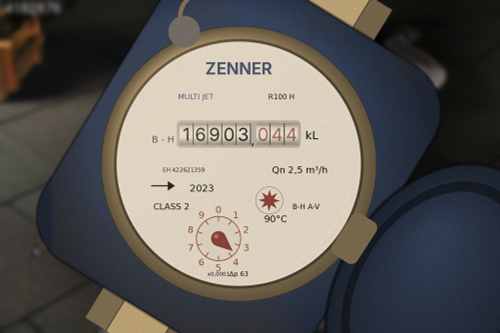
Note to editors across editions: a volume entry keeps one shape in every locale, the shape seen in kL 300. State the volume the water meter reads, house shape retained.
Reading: kL 16903.0443
